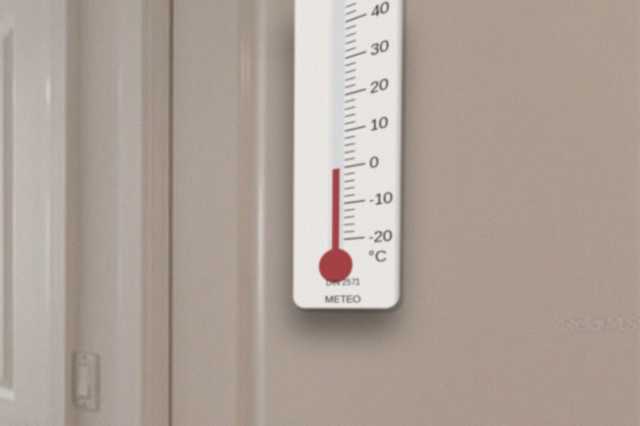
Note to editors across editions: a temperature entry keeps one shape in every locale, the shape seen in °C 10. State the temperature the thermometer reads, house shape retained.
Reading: °C 0
